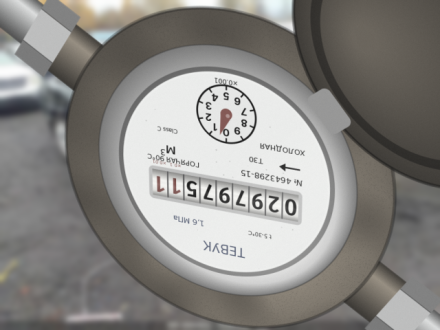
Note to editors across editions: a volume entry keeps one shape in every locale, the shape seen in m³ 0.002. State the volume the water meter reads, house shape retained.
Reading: m³ 297975.110
